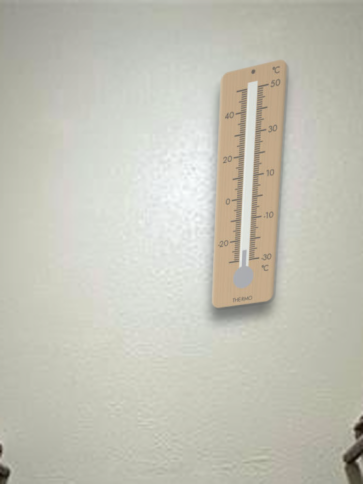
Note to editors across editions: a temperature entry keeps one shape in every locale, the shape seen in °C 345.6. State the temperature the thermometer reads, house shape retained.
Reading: °C -25
